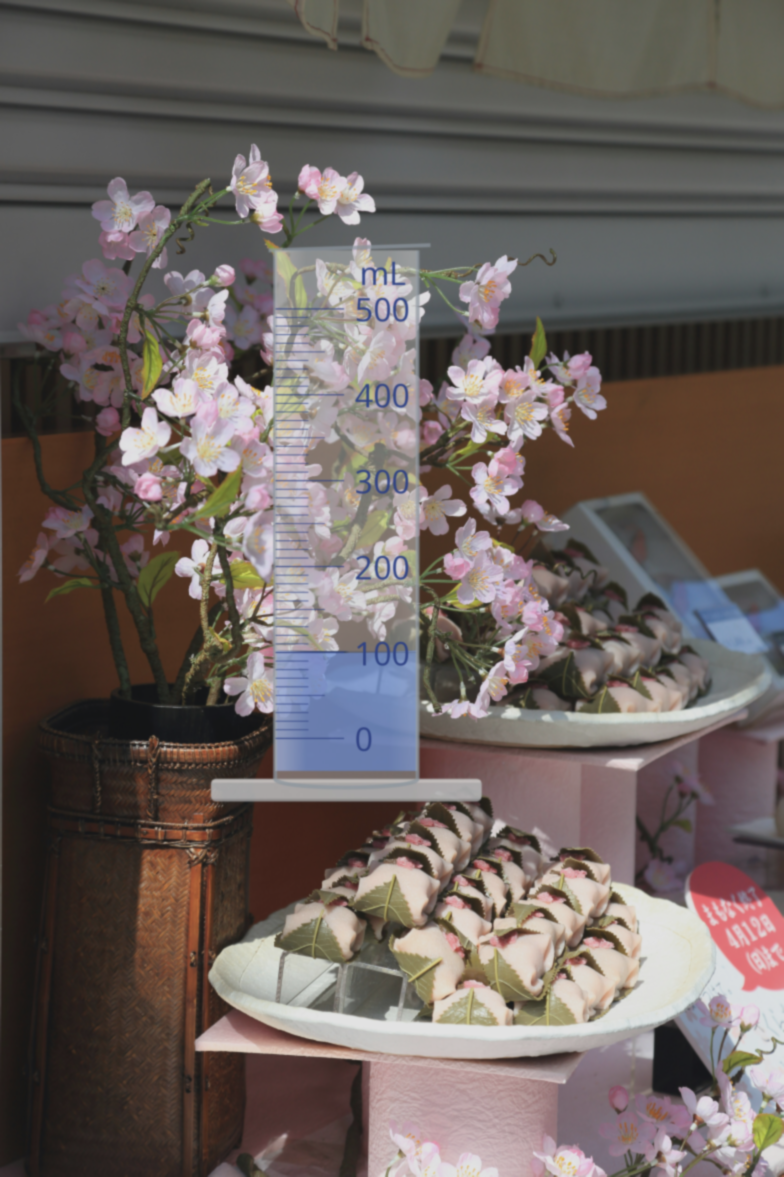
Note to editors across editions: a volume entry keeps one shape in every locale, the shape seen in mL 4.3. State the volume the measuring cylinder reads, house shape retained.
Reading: mL 100
